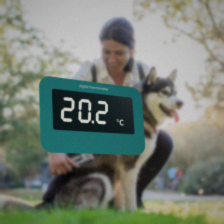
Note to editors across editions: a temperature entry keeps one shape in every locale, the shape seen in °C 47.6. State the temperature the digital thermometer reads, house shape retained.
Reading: °C 20.2
